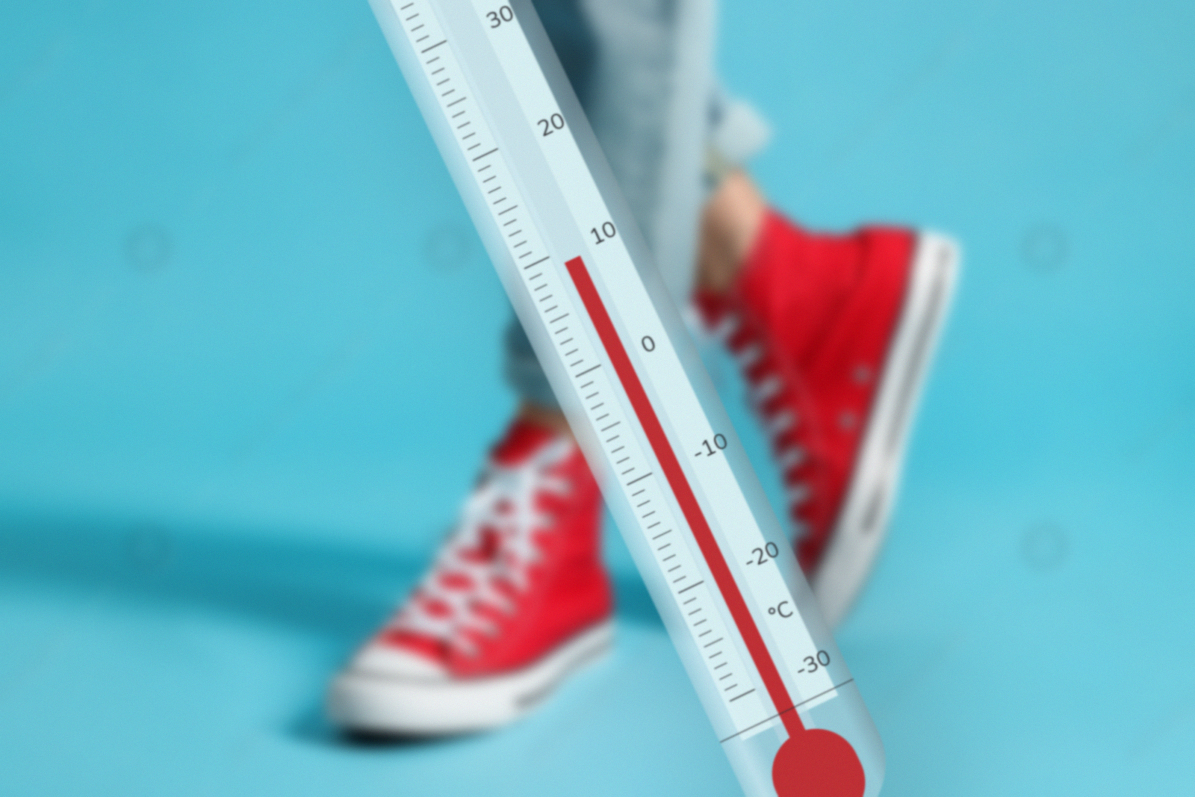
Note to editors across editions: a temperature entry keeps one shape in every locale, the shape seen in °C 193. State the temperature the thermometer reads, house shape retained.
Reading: °C 9
